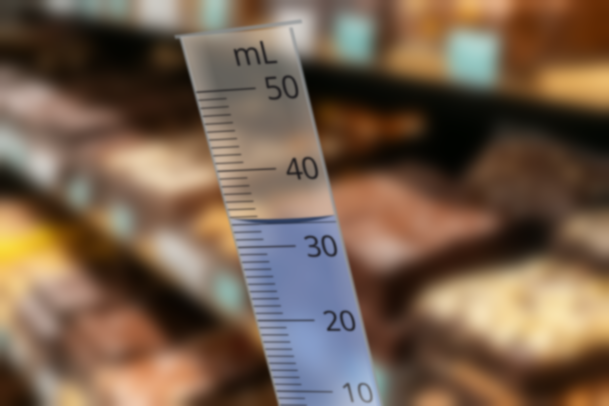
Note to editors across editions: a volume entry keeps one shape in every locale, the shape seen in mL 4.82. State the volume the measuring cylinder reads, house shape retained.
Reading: mL 33
